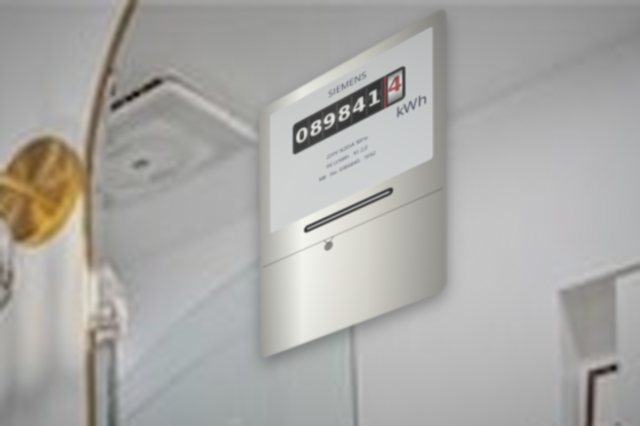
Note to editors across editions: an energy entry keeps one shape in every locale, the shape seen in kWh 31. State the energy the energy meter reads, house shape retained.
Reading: kWh 89841.4
